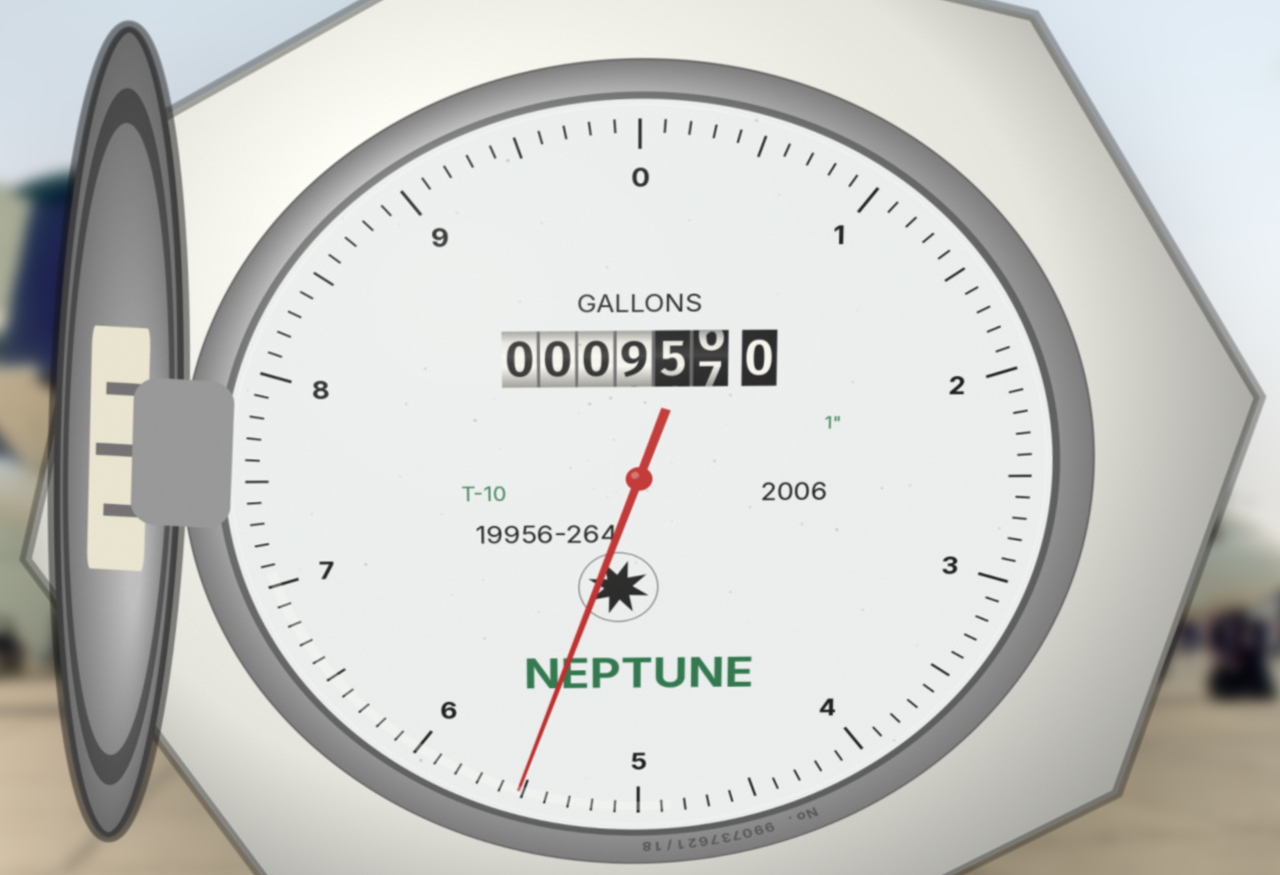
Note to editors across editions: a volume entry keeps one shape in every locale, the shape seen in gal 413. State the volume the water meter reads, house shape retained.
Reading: gal 9565.5
